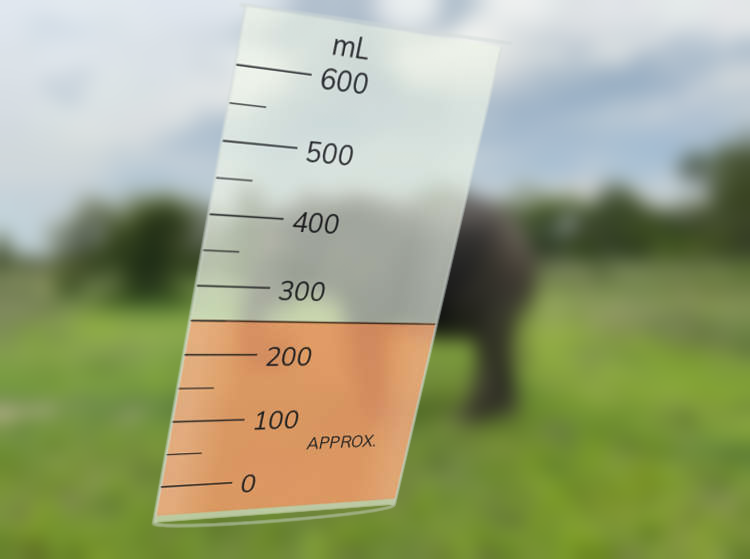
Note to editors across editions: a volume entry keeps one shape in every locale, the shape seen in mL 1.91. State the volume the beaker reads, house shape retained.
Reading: mL 250
